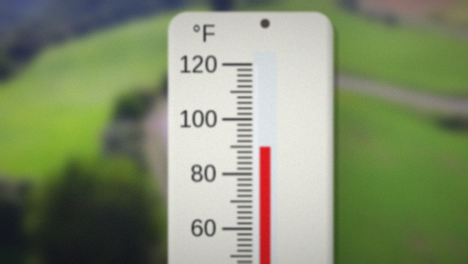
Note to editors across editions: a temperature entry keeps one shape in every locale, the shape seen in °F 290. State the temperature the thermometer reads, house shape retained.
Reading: °F 90
